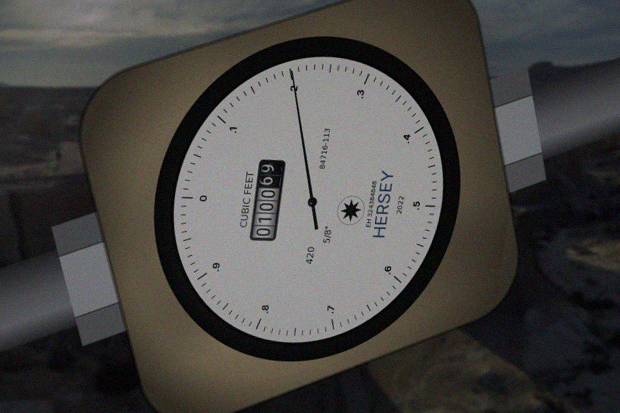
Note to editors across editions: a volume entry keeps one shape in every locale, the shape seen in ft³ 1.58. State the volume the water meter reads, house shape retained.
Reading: ft³ 10069.20
